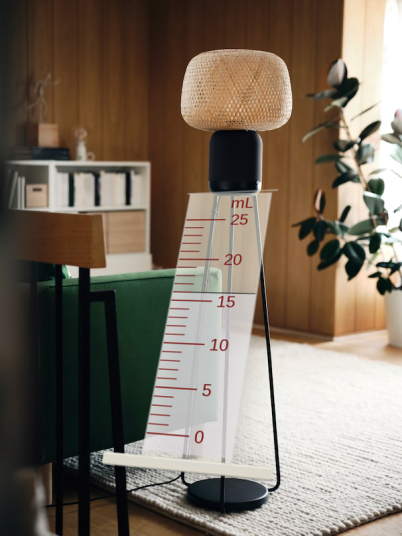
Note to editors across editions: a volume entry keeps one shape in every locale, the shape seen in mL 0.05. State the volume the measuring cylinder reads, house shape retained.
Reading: mL 16
